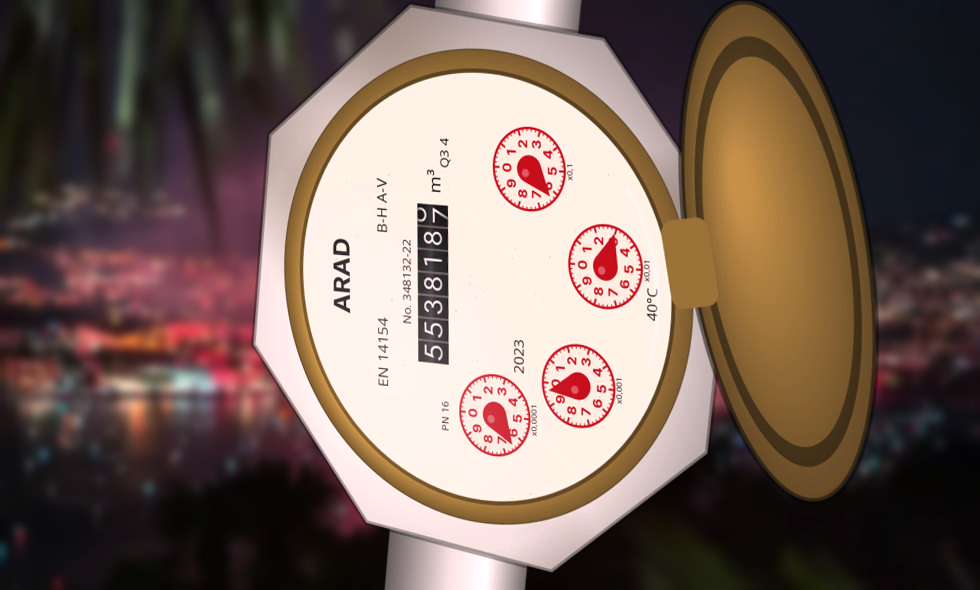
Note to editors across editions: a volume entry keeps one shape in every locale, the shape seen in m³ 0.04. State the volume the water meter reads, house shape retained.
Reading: m³ 5538186.6296
